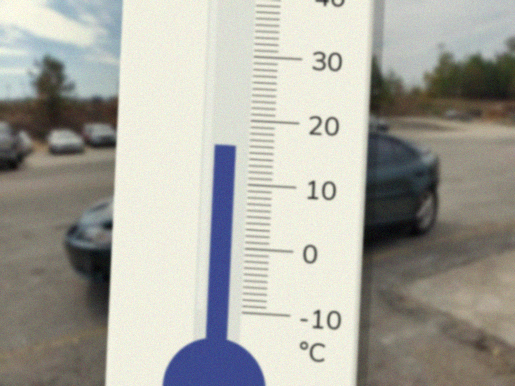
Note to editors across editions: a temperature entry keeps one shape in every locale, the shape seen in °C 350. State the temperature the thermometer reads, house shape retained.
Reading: °C 16
